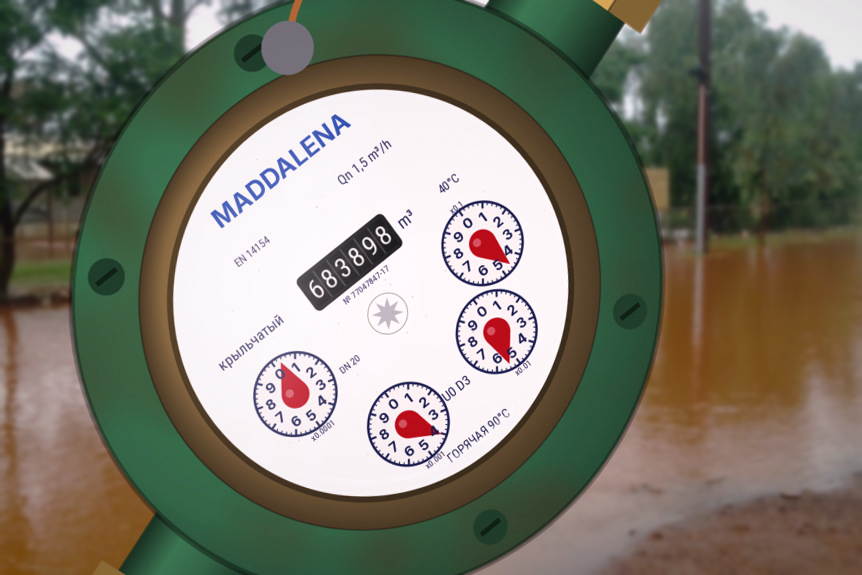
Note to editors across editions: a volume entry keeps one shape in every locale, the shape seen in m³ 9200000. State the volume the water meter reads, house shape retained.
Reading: m³ 683898.4540
